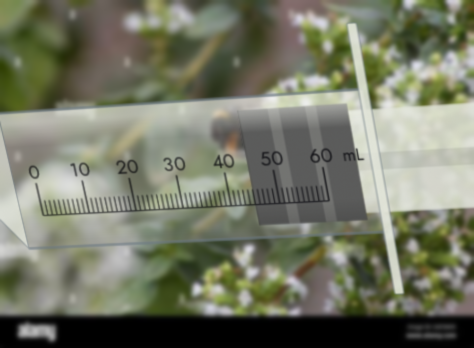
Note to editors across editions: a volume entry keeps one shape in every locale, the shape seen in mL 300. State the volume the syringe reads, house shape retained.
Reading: mL 45
